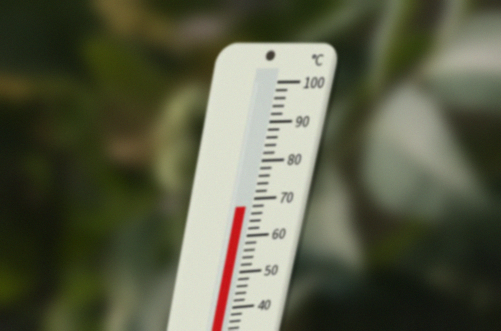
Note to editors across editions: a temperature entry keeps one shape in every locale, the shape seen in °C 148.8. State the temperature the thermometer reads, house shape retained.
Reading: °C 68
